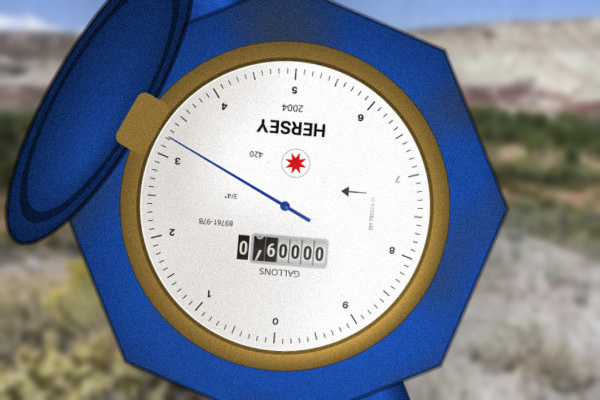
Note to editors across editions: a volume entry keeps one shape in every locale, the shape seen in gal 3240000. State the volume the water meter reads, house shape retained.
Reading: gal 973.2
